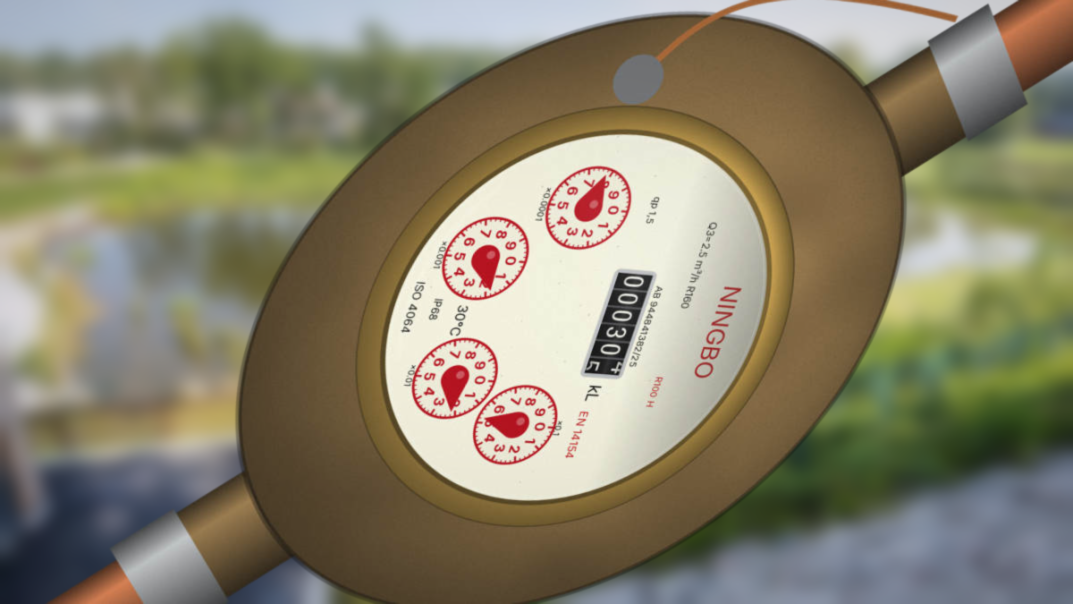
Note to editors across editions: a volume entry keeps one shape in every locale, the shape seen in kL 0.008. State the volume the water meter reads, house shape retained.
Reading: kL 304.5217
